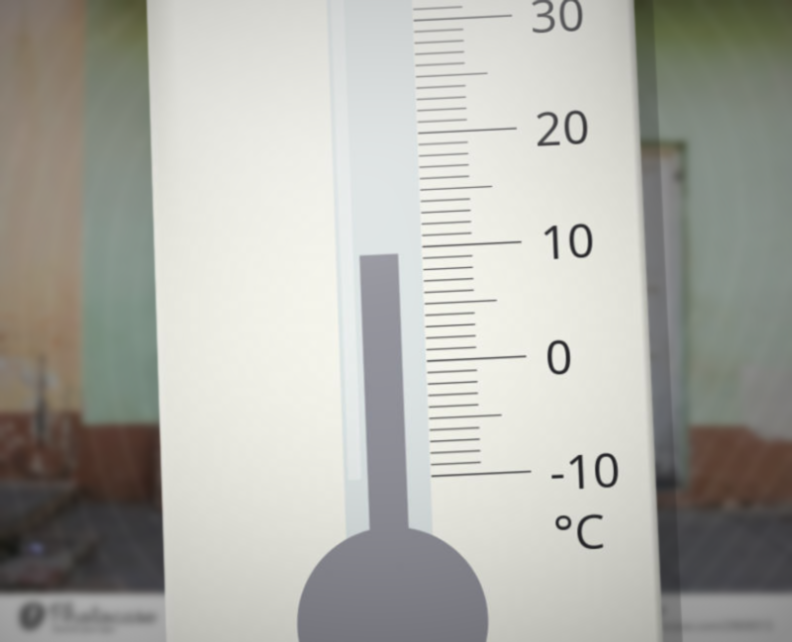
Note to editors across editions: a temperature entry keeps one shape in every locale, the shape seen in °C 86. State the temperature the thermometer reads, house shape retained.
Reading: °C 9.5
